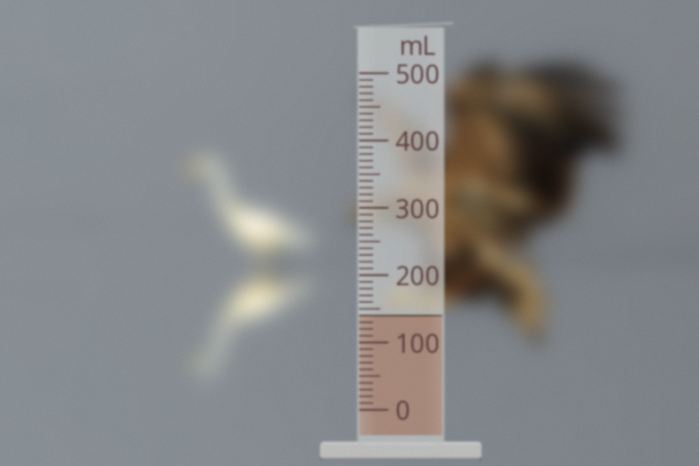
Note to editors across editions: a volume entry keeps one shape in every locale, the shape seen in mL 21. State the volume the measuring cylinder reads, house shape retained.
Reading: mL 140
